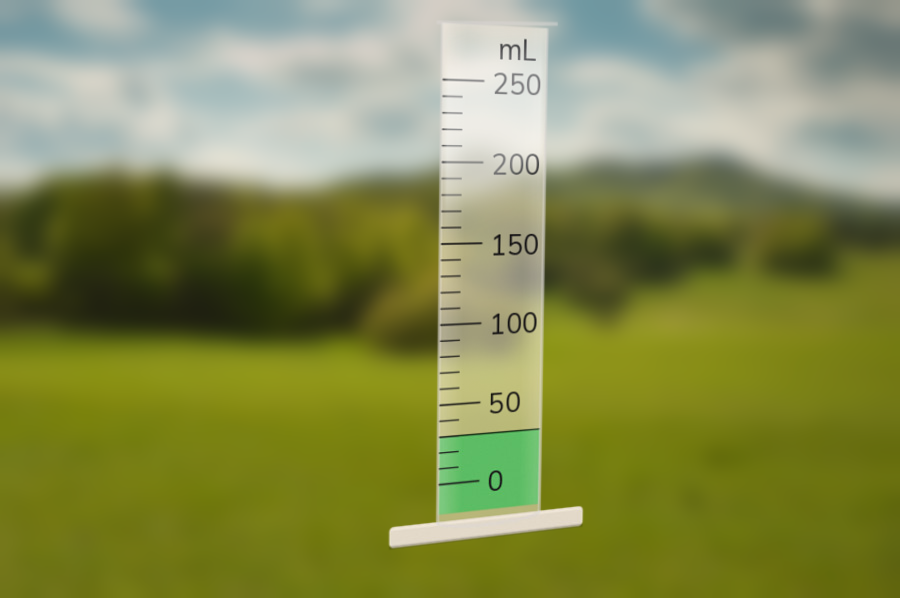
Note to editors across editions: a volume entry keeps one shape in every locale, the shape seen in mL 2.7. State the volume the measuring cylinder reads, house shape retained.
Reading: mL 30
